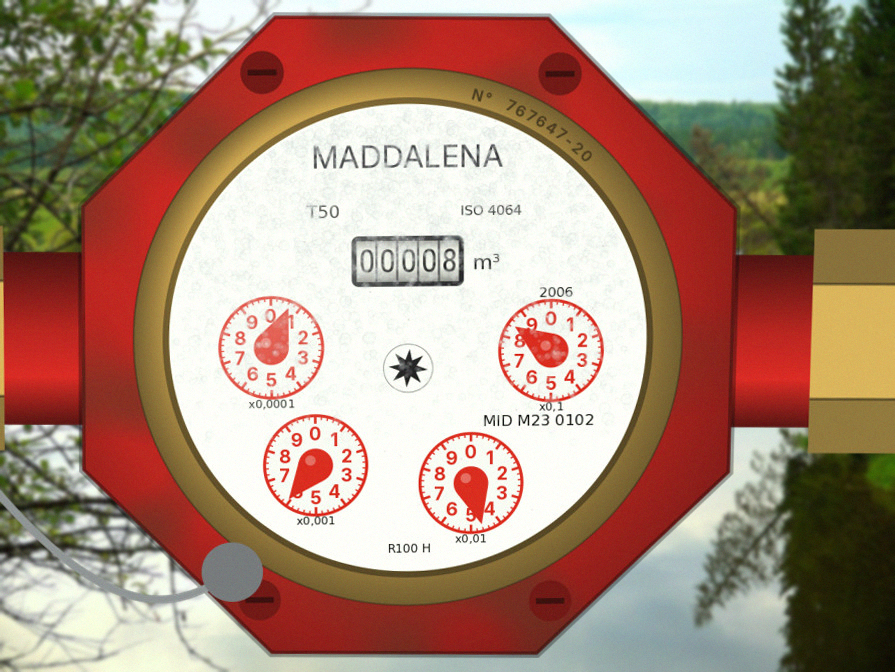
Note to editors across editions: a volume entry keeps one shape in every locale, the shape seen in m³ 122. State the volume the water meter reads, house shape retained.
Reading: m³ 8.8460
